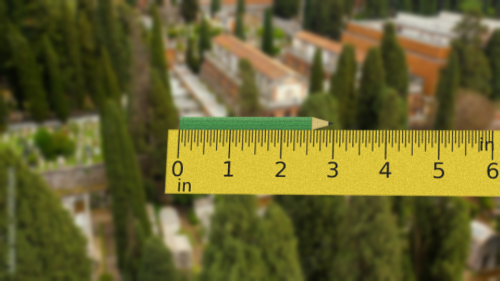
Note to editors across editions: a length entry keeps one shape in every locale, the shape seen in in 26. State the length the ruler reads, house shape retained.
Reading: in 3
